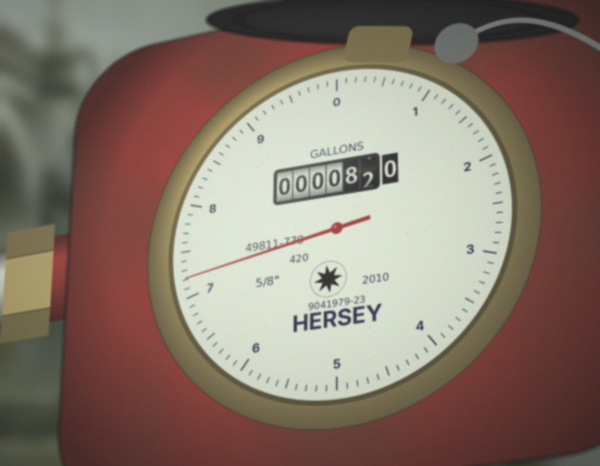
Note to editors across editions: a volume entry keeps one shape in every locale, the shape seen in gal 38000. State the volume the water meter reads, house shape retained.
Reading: gal 817.2
